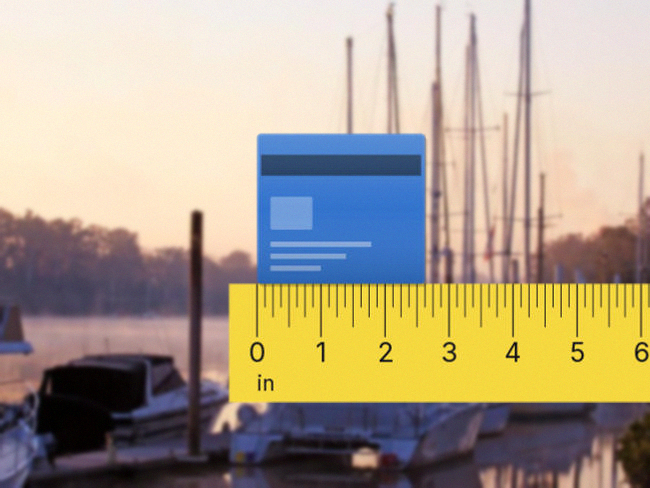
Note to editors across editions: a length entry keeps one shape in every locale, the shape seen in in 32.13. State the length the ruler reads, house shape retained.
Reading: in 2.625
